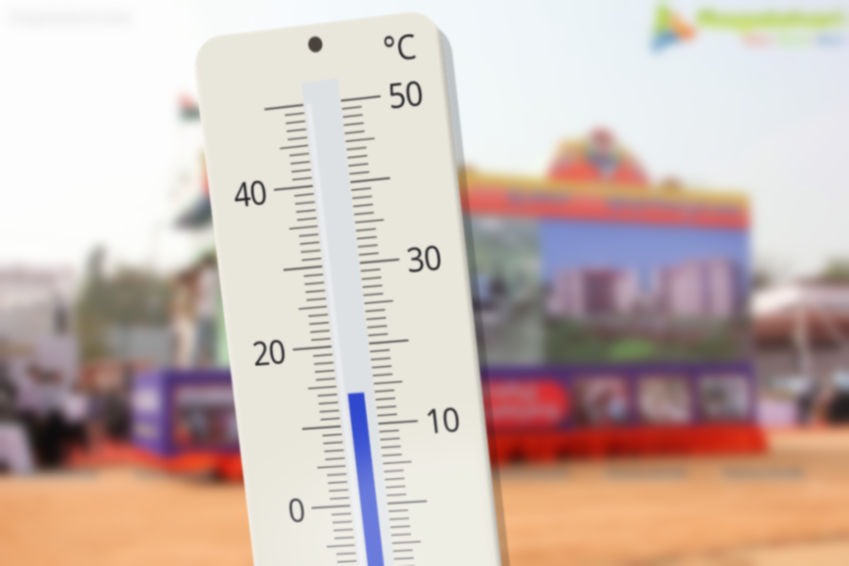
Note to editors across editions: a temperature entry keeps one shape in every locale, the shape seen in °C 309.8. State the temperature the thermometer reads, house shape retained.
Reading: °C 14
